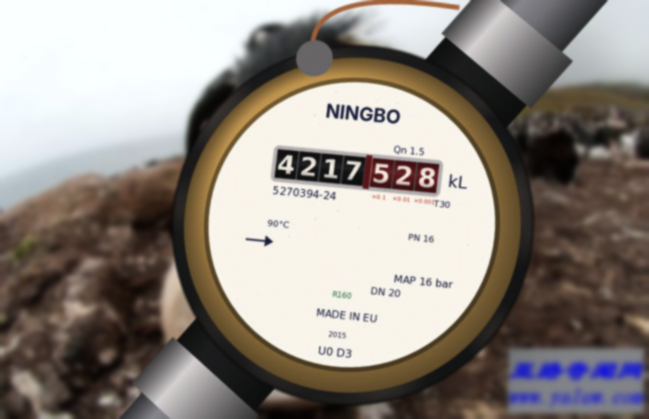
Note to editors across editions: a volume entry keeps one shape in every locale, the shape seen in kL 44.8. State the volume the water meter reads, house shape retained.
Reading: kL 4217.528
